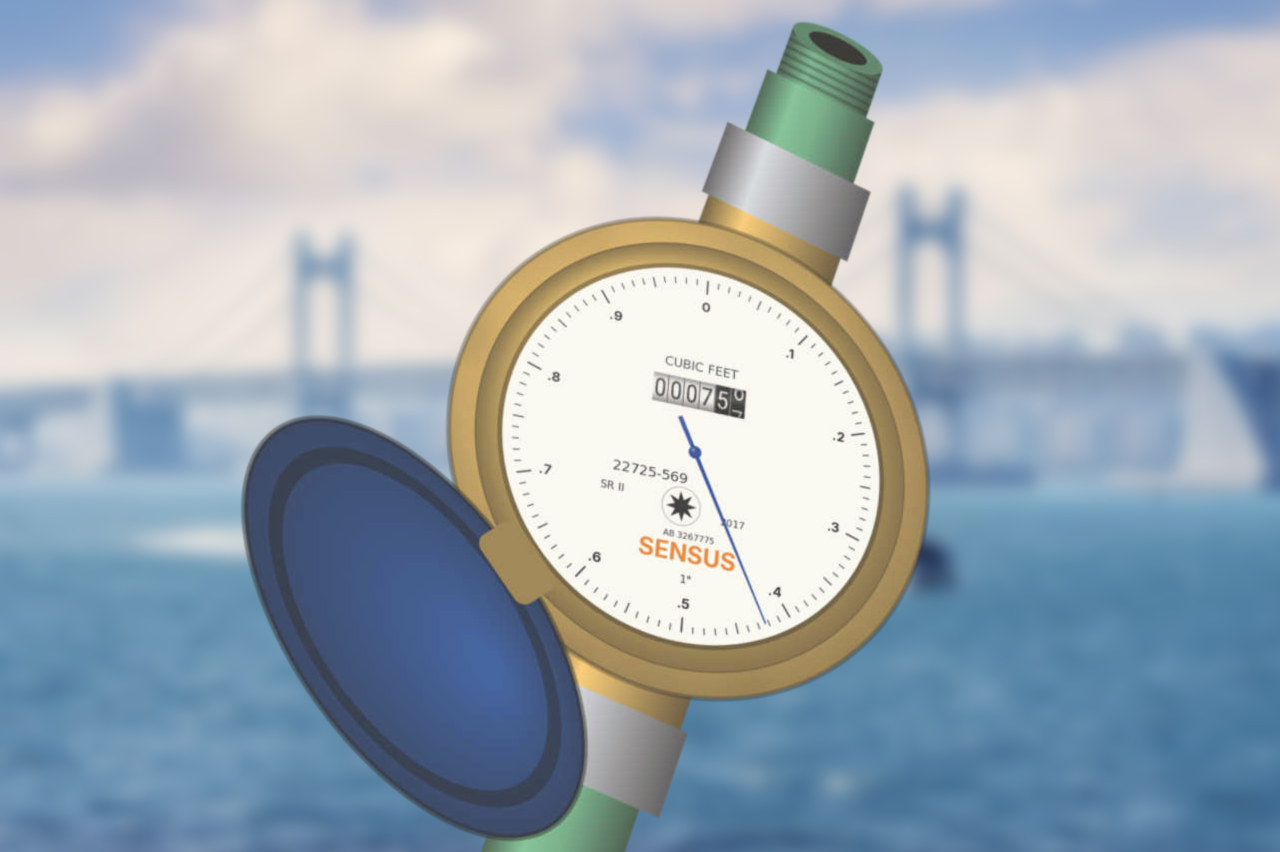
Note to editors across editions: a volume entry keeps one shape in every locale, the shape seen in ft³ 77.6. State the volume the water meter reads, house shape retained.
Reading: ft³ 756.42
